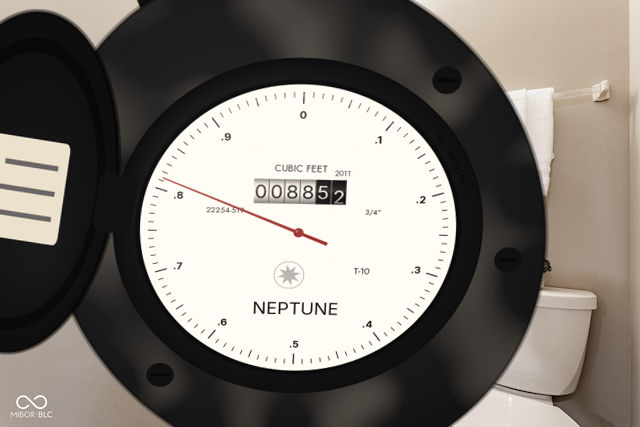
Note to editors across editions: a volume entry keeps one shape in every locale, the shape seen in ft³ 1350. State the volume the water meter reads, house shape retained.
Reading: ft³ 8851.81
